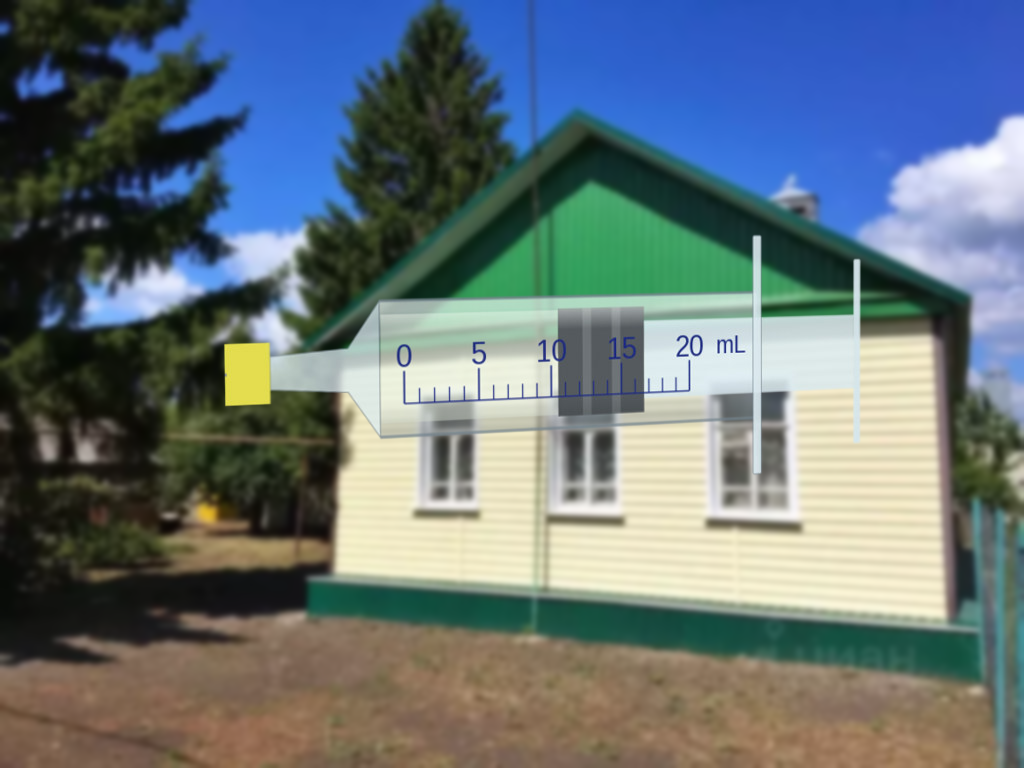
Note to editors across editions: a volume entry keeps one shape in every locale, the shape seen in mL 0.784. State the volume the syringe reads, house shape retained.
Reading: mL 10.5
